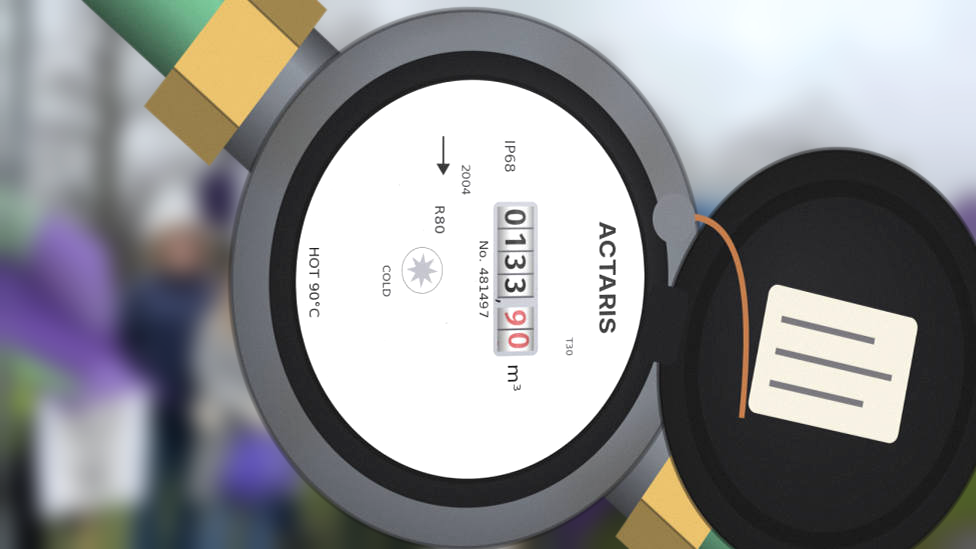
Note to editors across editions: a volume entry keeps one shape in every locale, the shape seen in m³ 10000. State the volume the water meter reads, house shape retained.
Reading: m³ 133.90
